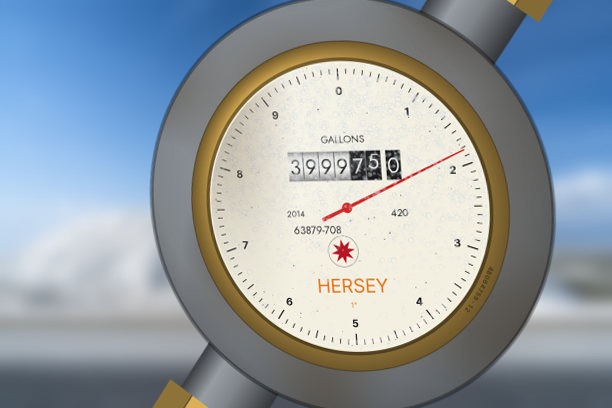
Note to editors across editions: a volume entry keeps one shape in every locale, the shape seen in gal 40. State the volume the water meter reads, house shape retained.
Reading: gal 3999751.8
